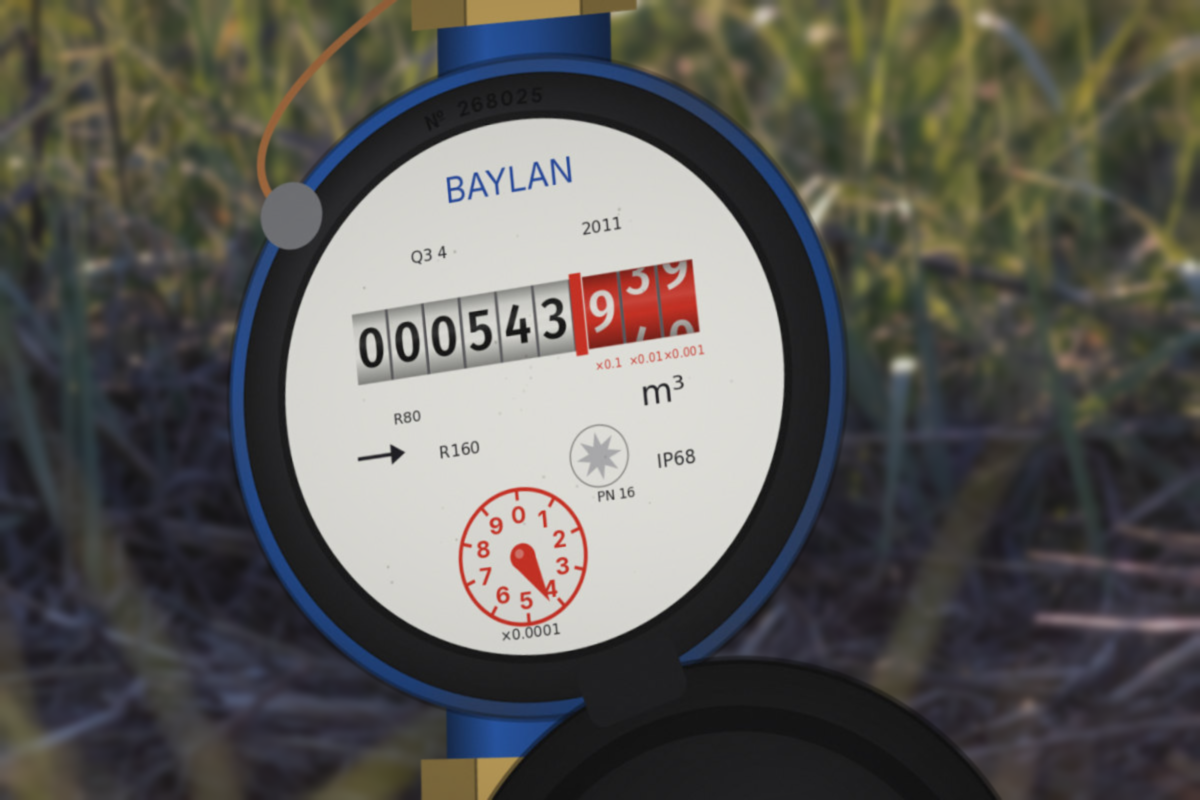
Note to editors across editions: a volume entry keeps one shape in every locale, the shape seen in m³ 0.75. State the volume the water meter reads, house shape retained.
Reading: m³ 543.9394
